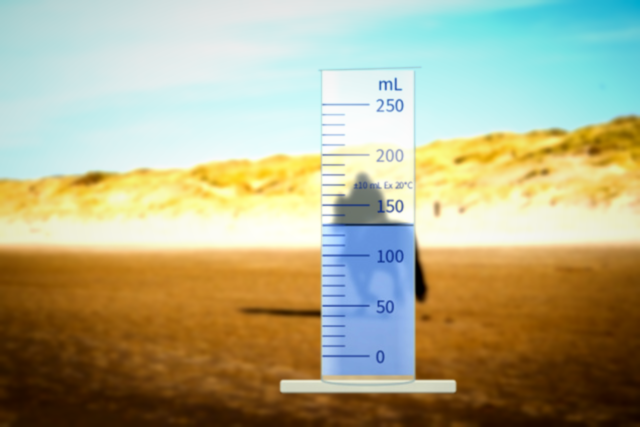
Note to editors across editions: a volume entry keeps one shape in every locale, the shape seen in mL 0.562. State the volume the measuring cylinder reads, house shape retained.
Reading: mL 130
